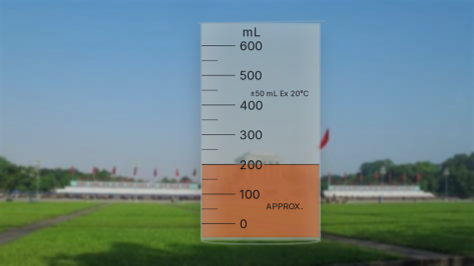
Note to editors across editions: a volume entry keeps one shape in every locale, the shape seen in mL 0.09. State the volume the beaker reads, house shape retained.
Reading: mL 200
